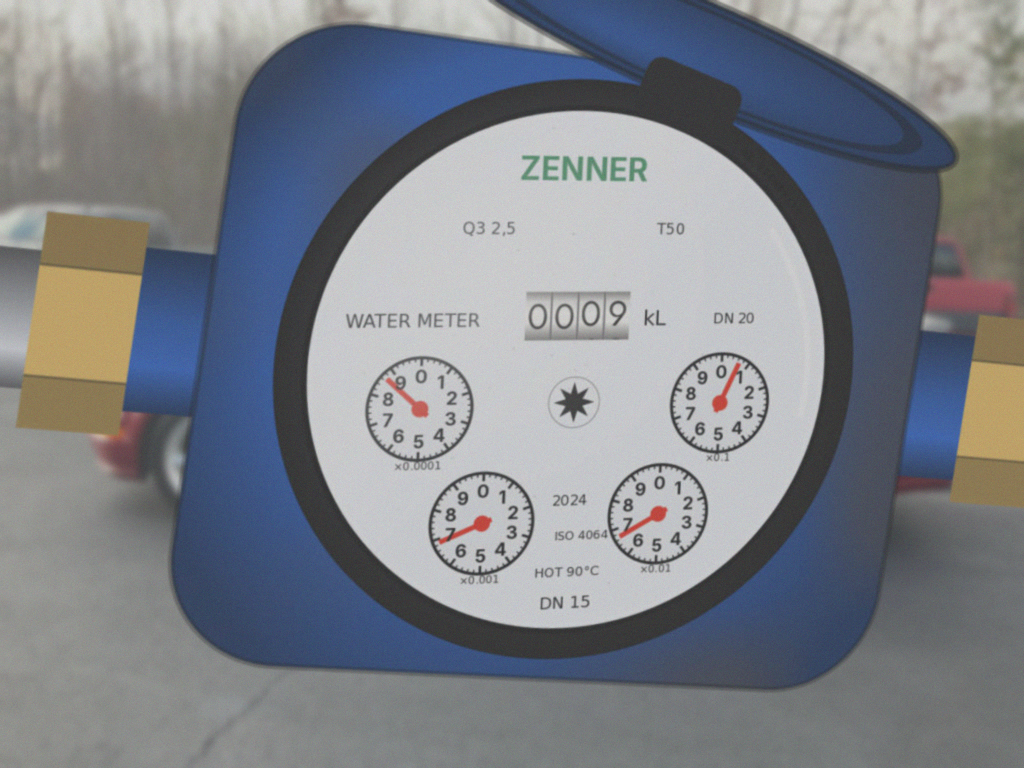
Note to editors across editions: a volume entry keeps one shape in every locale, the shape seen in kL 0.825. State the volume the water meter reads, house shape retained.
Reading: kL 9.0668
